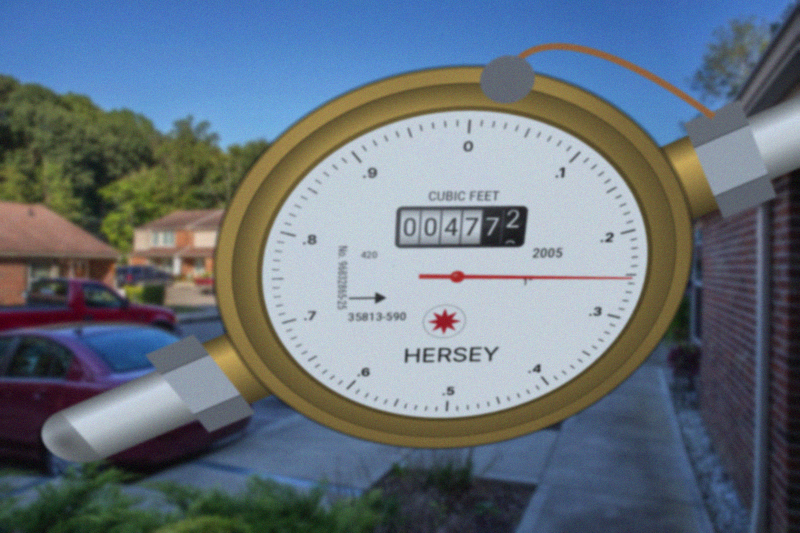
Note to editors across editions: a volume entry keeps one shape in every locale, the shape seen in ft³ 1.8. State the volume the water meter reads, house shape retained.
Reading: ft³ 4772.25
